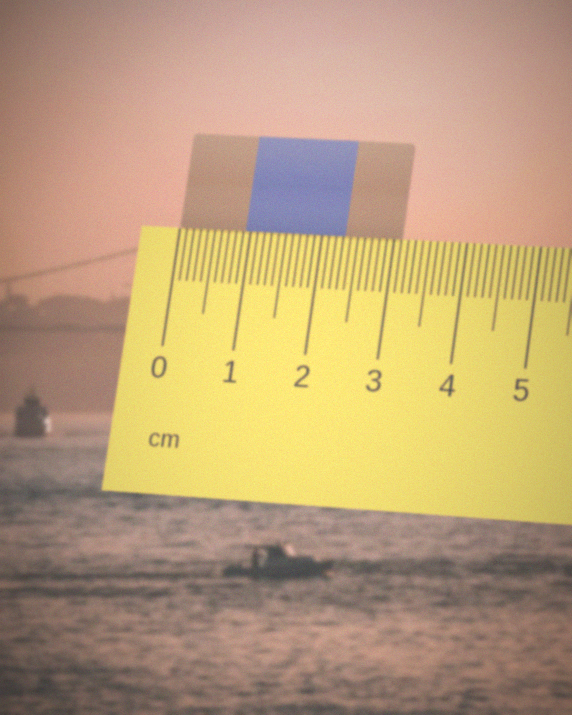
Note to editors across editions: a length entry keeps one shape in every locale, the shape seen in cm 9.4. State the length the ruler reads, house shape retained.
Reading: cm 3.1
